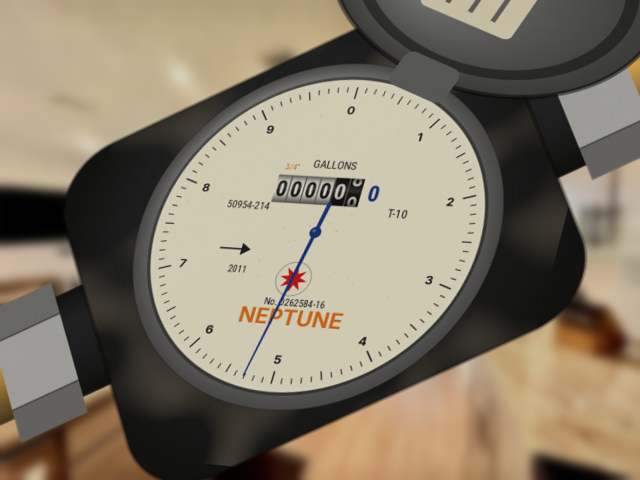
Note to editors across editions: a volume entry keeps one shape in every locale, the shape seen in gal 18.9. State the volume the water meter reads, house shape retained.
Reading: gal 85.3
